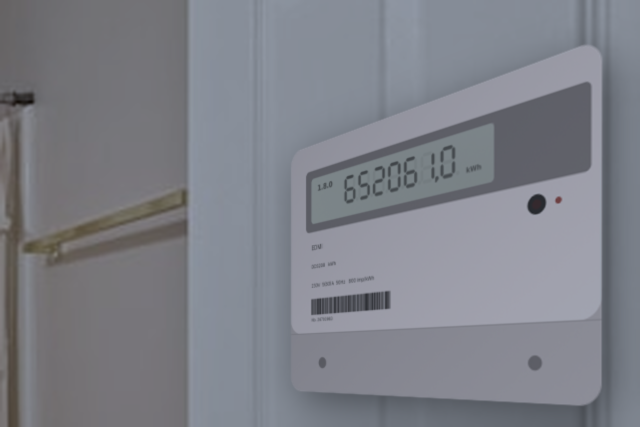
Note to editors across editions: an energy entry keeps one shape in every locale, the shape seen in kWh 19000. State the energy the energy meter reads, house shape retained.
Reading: kWh 652061.0
